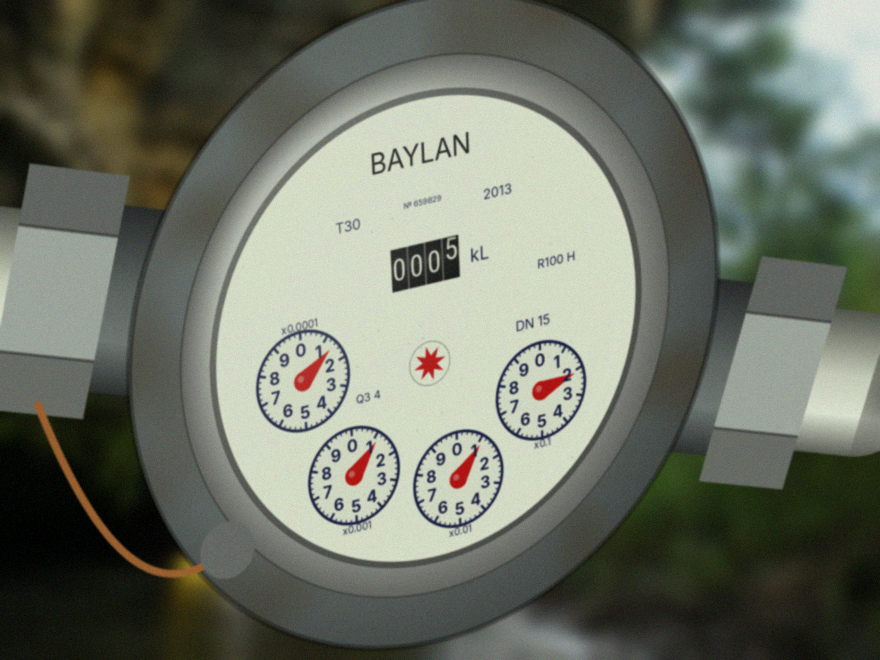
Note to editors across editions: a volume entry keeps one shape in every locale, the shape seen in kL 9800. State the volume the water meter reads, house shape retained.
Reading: kL 5.2111
